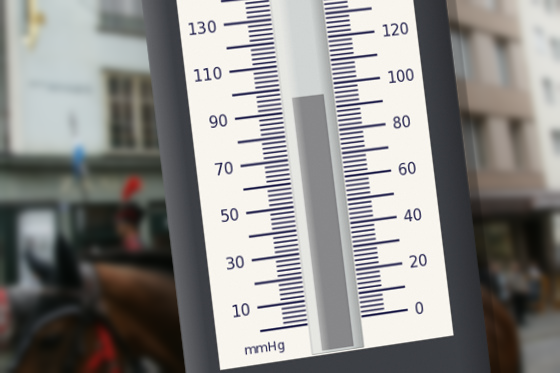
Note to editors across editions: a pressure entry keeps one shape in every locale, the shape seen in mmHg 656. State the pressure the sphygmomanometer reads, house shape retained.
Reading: mmHg 96
